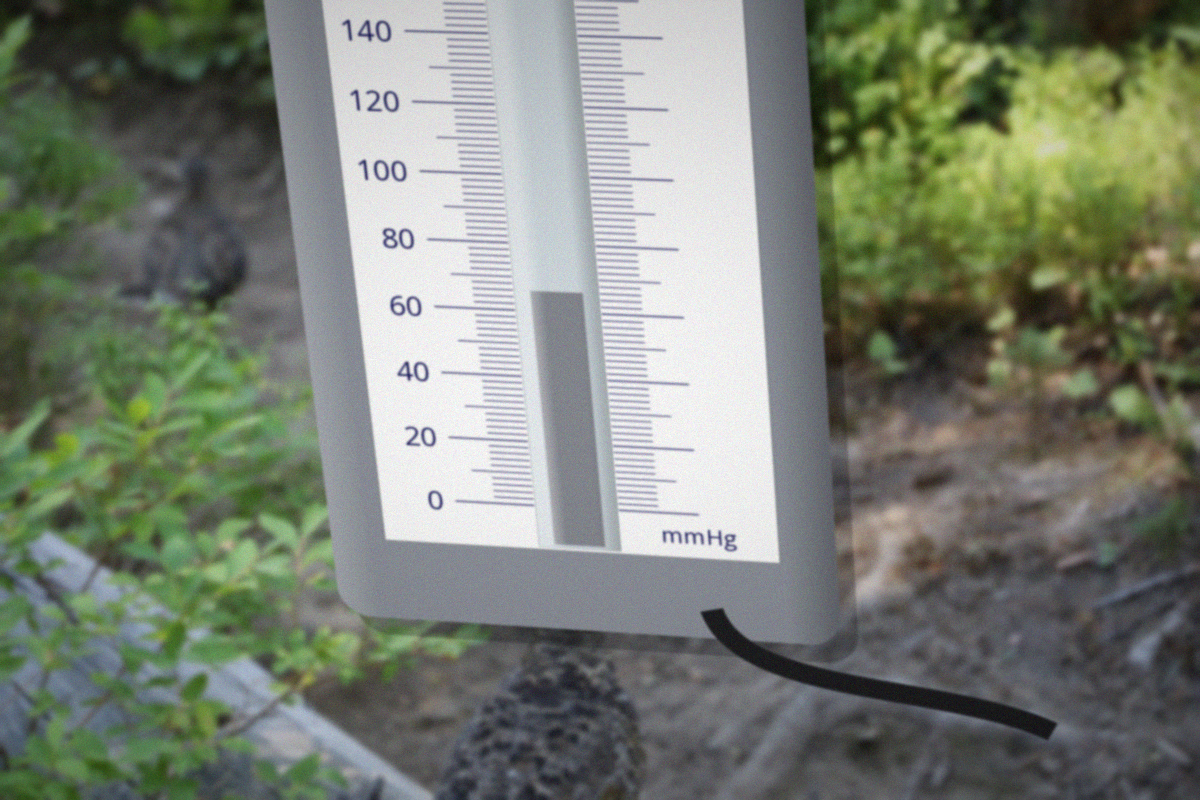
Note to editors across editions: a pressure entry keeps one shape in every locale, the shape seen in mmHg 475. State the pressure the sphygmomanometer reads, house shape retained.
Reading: mmHg 66
